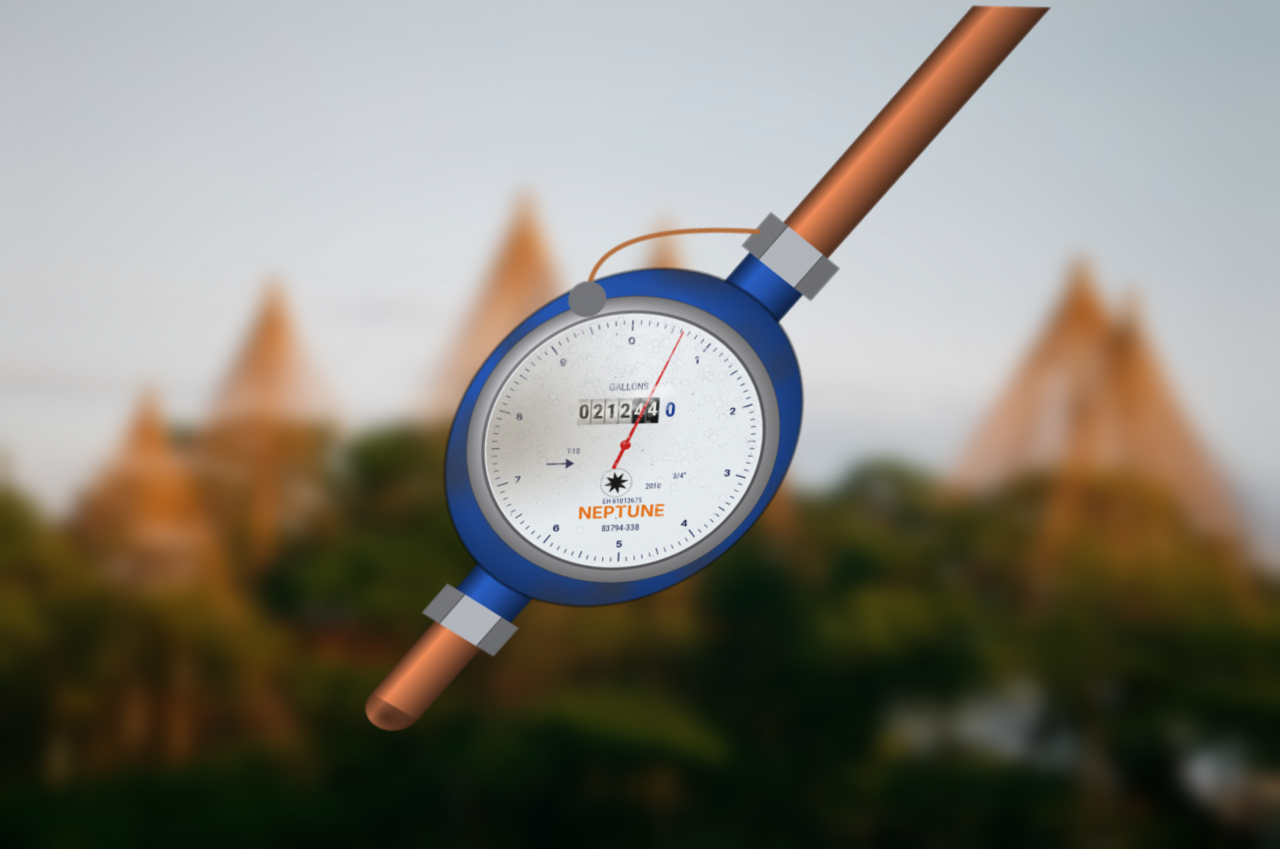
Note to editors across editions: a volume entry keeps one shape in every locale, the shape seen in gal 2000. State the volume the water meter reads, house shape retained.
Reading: gal 212440.6
